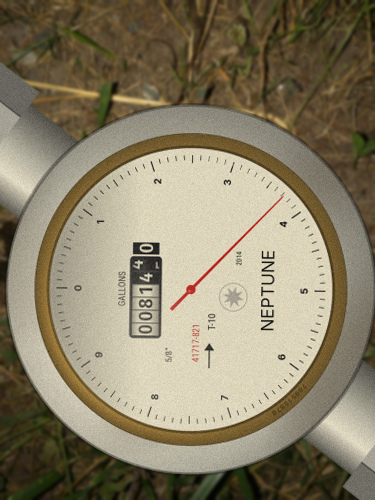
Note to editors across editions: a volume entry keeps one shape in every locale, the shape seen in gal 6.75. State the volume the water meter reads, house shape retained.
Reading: gal 81443.7
